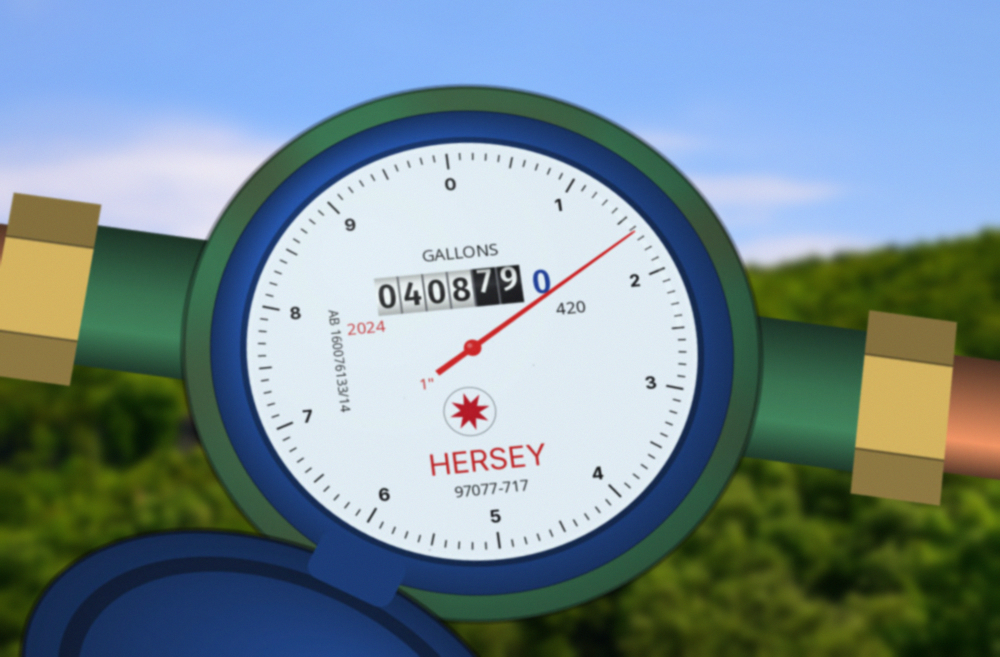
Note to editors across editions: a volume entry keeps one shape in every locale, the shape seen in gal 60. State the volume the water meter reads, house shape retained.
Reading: gal 408791.6
